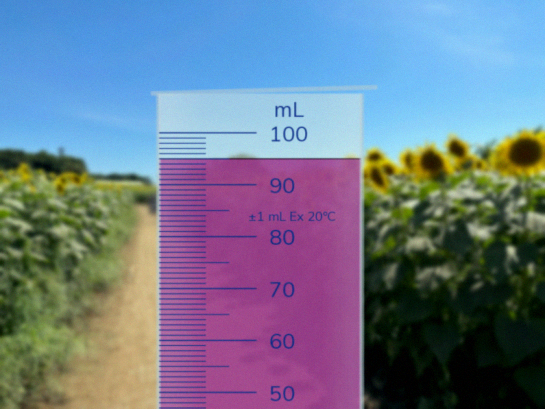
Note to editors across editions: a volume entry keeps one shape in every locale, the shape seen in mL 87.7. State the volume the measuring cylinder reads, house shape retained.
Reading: mL 95
